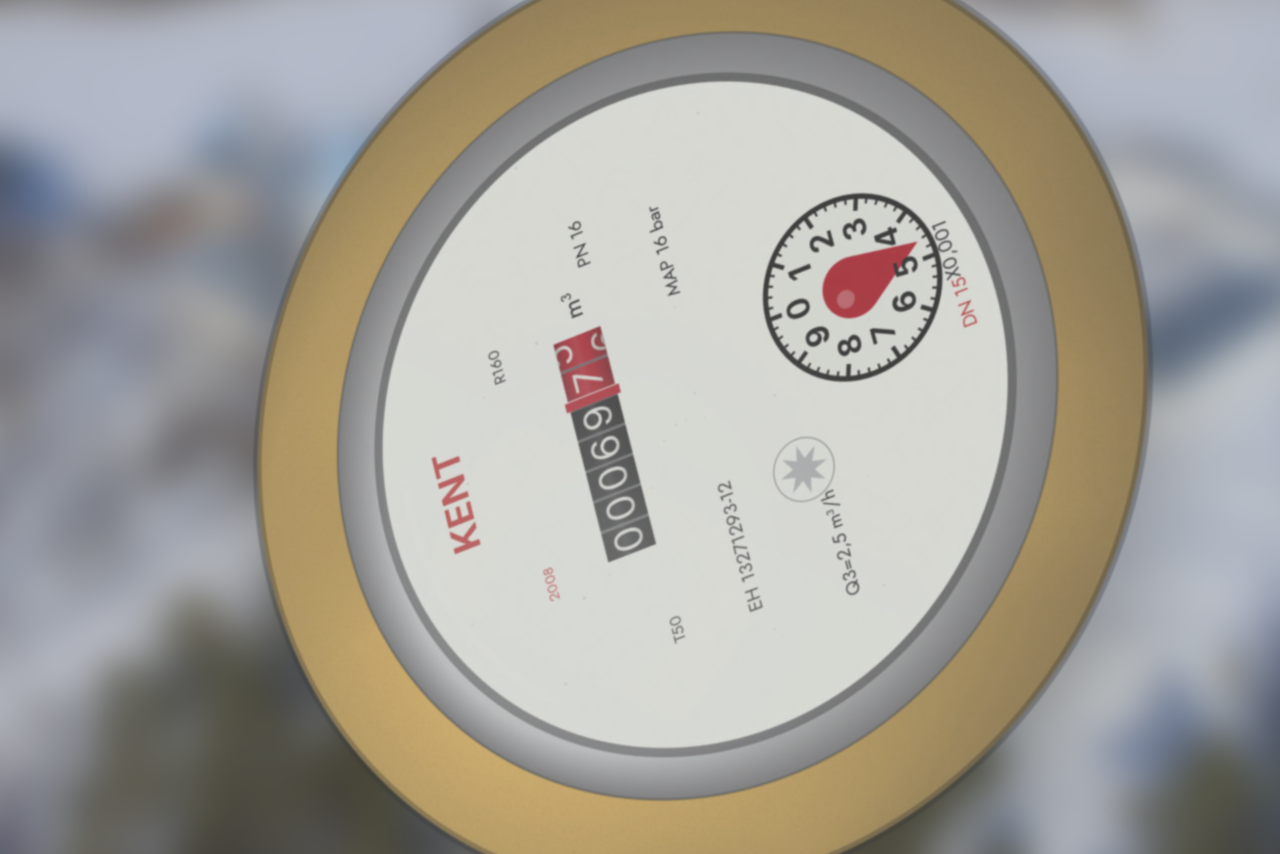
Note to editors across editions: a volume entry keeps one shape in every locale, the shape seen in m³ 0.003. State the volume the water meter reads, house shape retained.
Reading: m³ 69.754
